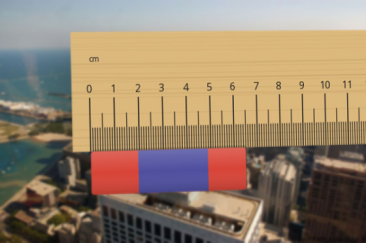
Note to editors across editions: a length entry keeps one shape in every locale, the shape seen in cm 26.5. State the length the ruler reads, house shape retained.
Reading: cm 6.5
